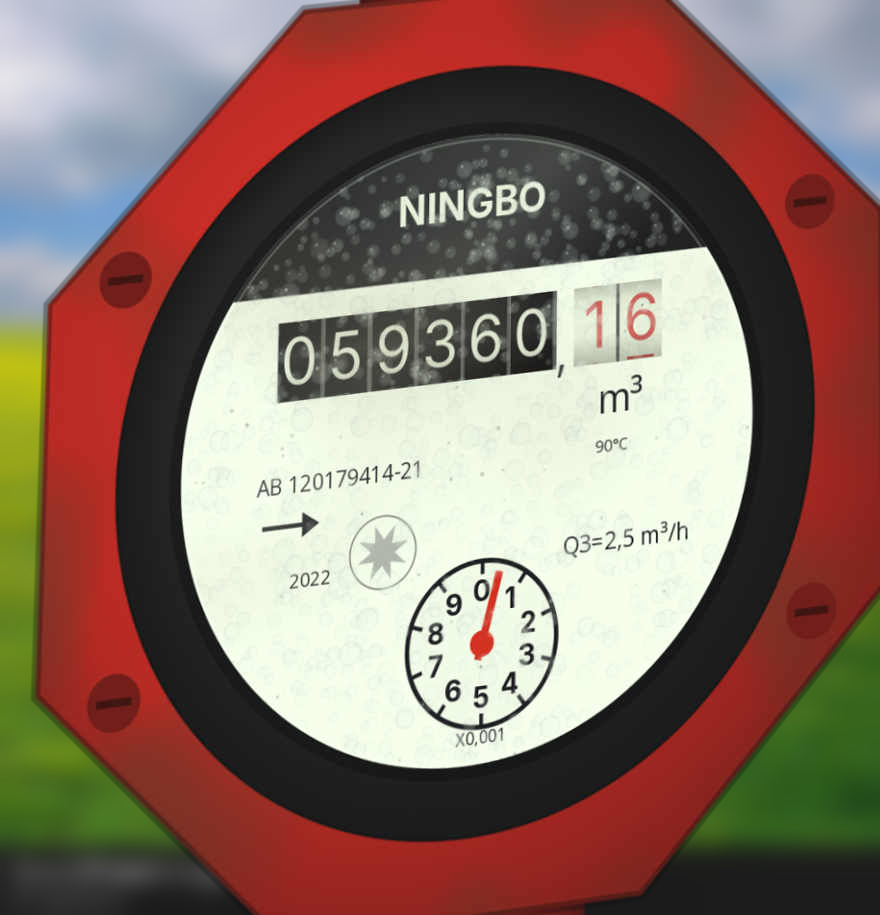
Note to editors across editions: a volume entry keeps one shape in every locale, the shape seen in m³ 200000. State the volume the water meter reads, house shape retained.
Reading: m³ 59360.160
